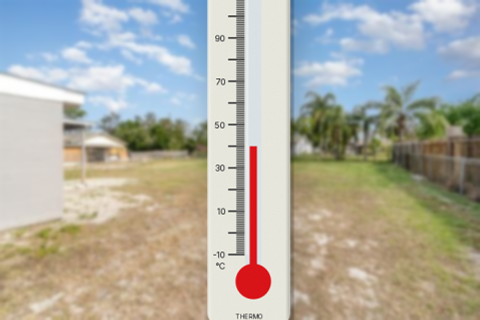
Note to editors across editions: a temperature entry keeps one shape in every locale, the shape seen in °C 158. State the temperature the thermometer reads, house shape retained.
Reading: °C 40
